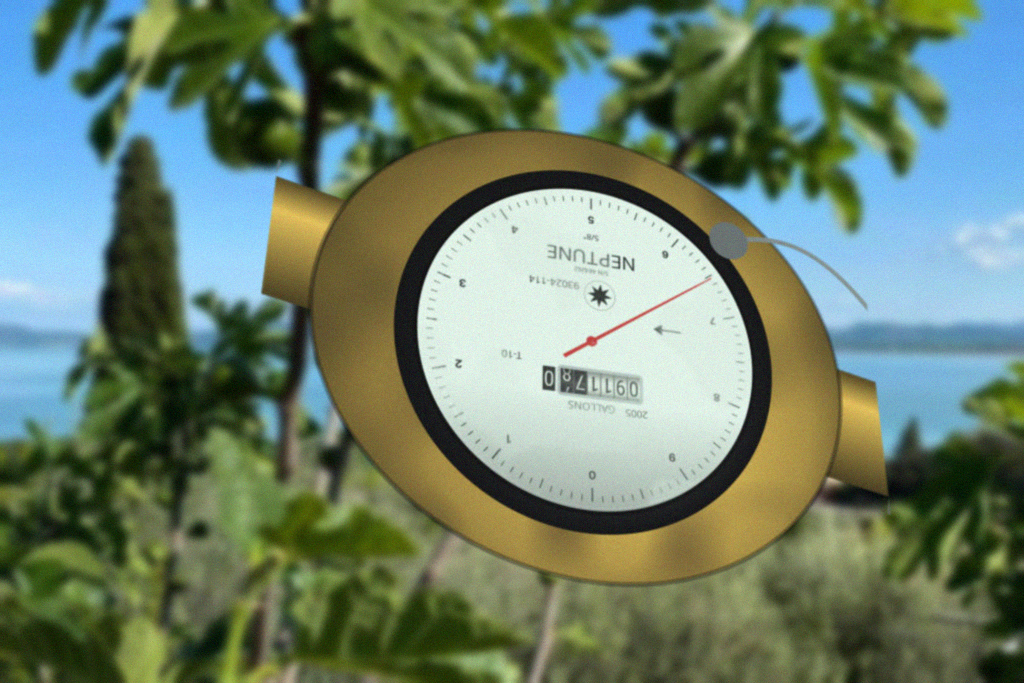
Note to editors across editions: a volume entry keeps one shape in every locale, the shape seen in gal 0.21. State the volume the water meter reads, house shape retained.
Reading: gal 911776.5
